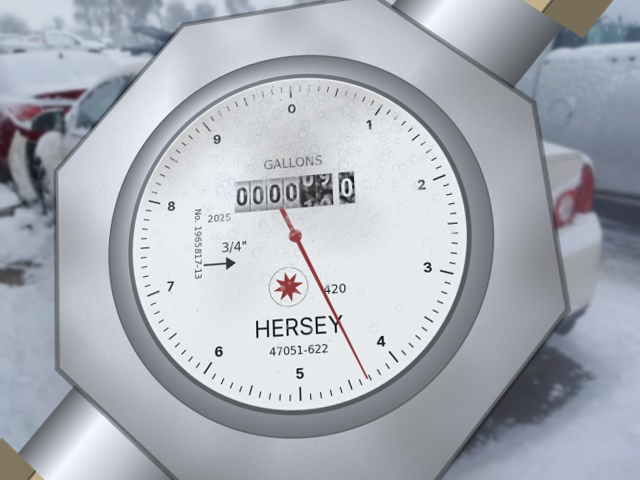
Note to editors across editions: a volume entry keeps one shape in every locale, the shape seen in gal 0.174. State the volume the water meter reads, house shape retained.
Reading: gal 94.3
